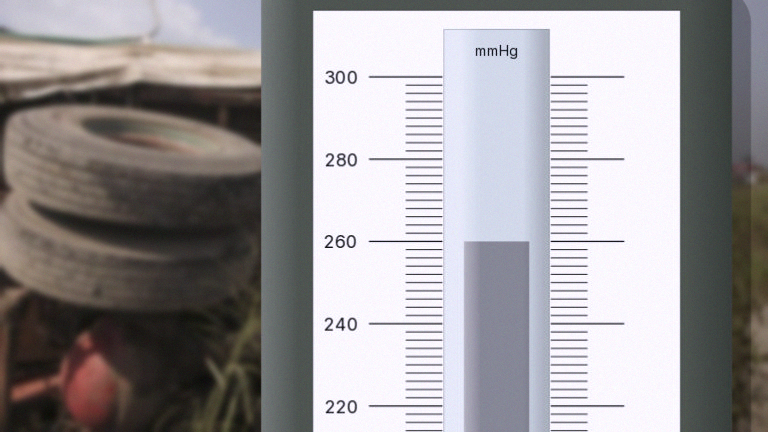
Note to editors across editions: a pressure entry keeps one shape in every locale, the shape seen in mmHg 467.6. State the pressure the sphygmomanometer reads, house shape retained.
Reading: mmHg 260
